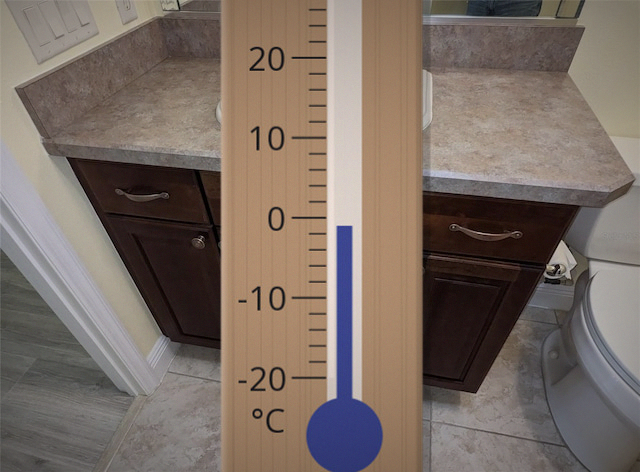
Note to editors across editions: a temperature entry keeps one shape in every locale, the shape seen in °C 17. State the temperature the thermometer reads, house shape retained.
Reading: °C -1
